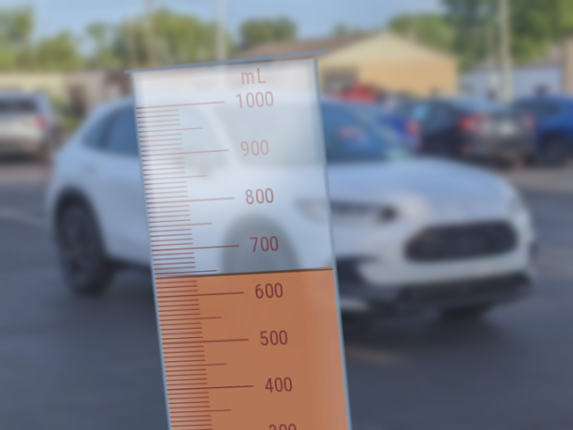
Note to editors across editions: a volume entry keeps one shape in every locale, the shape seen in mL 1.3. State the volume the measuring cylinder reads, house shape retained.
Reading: mL 640
